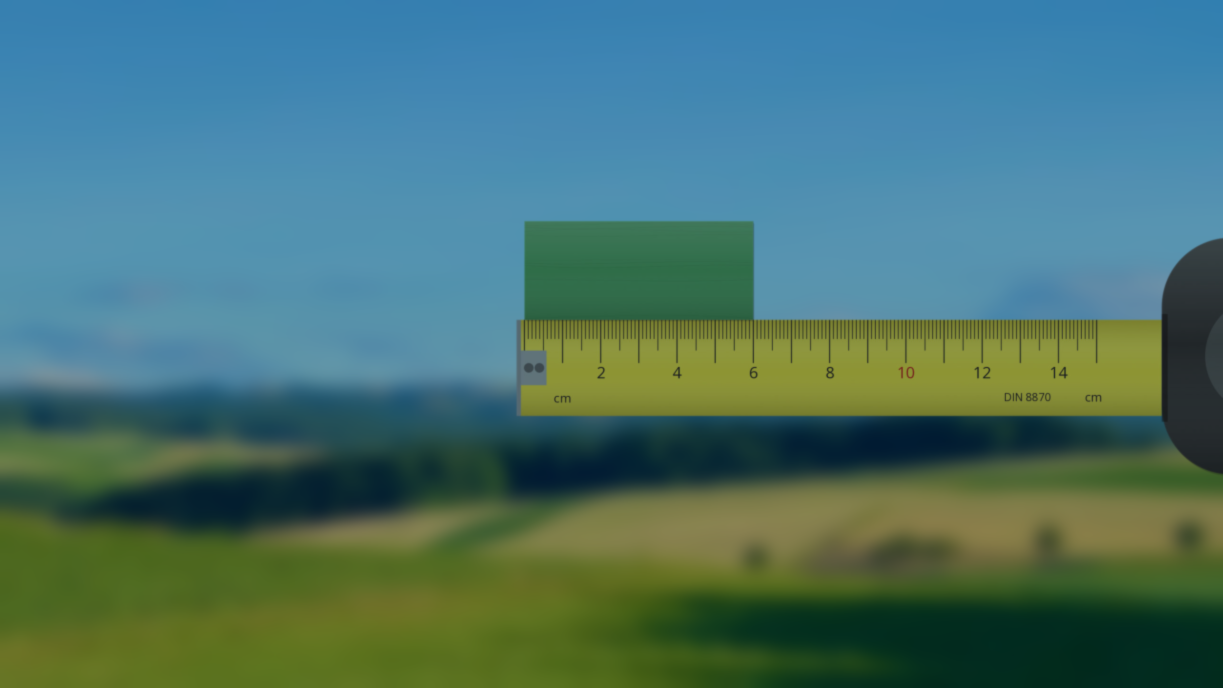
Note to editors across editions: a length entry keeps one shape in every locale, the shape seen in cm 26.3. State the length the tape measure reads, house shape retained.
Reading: cm 6
